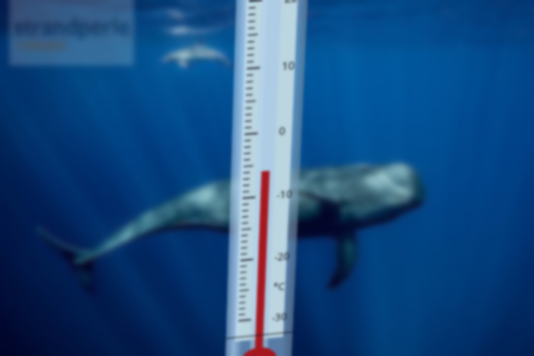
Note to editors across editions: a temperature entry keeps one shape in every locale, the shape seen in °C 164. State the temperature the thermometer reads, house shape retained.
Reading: °C -6
